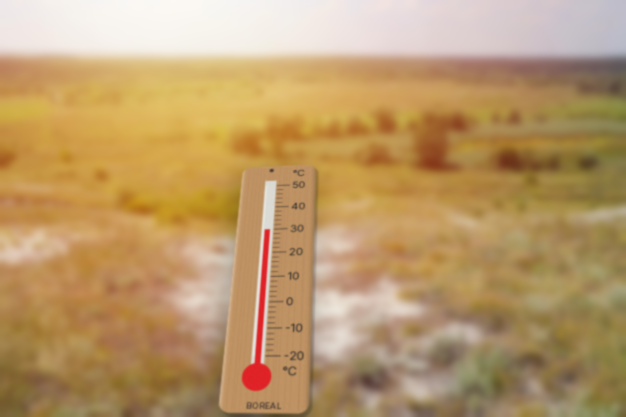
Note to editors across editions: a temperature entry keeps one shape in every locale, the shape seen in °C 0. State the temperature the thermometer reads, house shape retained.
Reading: °C 30
